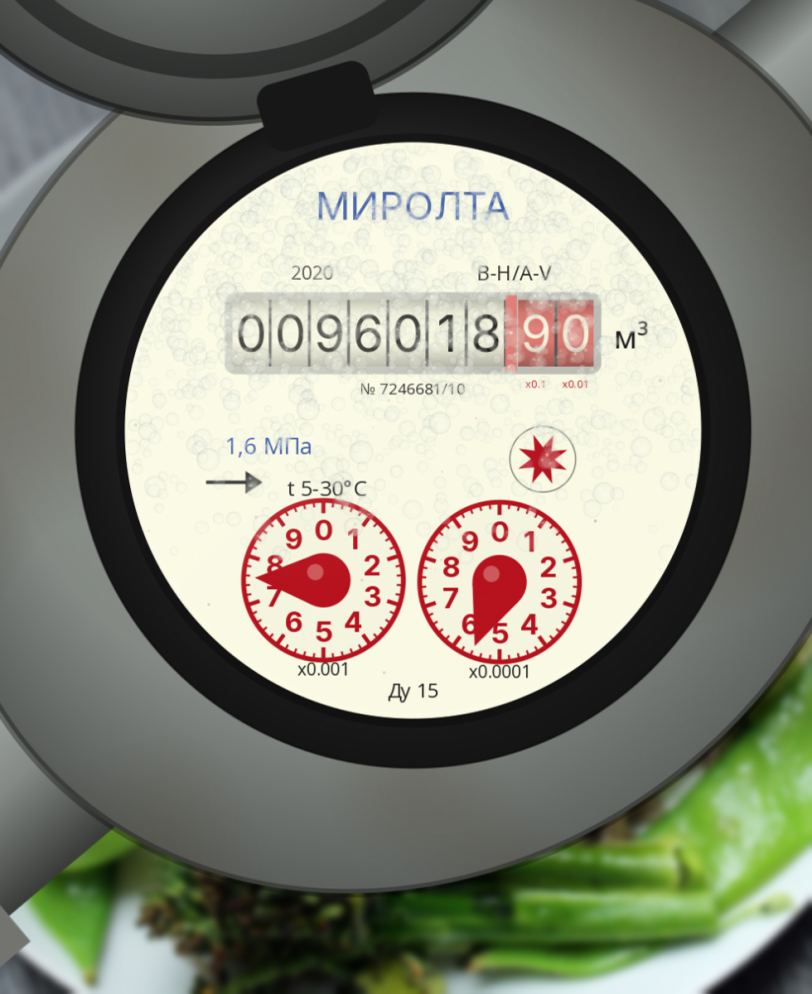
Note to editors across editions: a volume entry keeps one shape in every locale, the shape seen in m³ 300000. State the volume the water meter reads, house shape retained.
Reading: m³ 96018.9075
